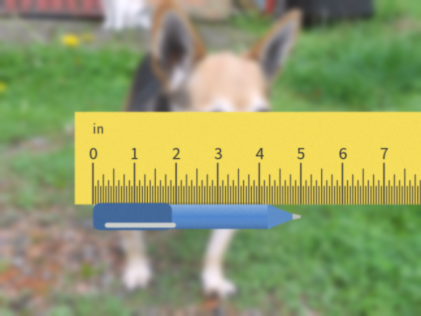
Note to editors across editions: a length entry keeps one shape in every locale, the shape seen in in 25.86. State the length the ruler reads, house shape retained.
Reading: in 5
